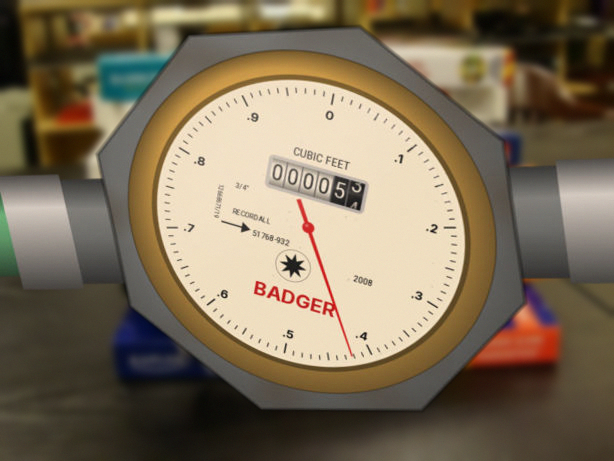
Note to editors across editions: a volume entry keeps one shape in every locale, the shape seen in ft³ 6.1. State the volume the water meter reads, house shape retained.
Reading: ft³ 53.42
